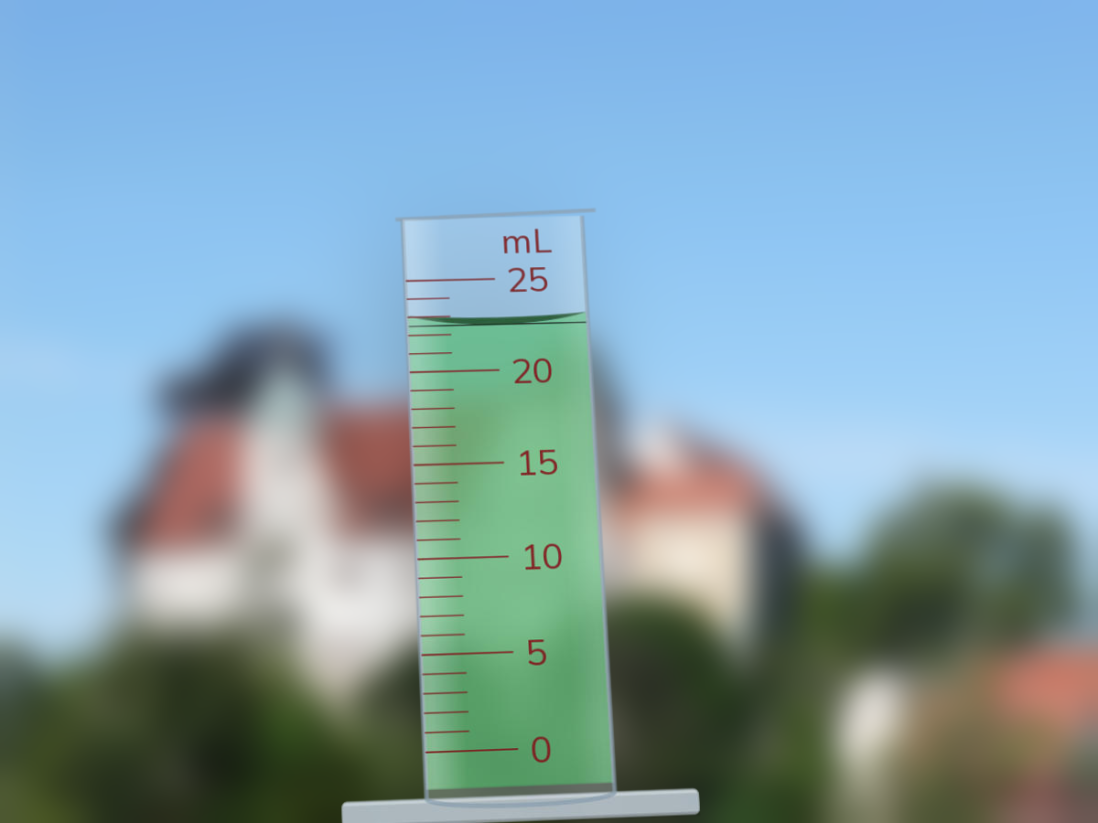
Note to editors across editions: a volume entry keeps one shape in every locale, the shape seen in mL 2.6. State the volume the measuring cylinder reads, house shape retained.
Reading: mL 22.5
